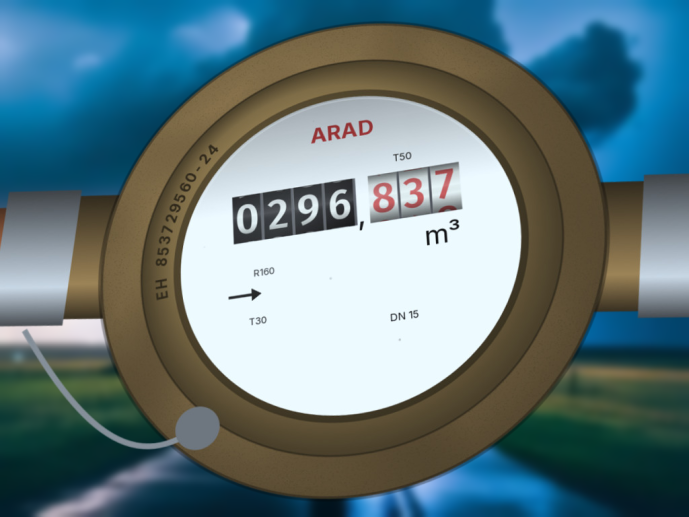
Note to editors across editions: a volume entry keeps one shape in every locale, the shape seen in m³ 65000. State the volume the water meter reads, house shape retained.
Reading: m³ 296.837
